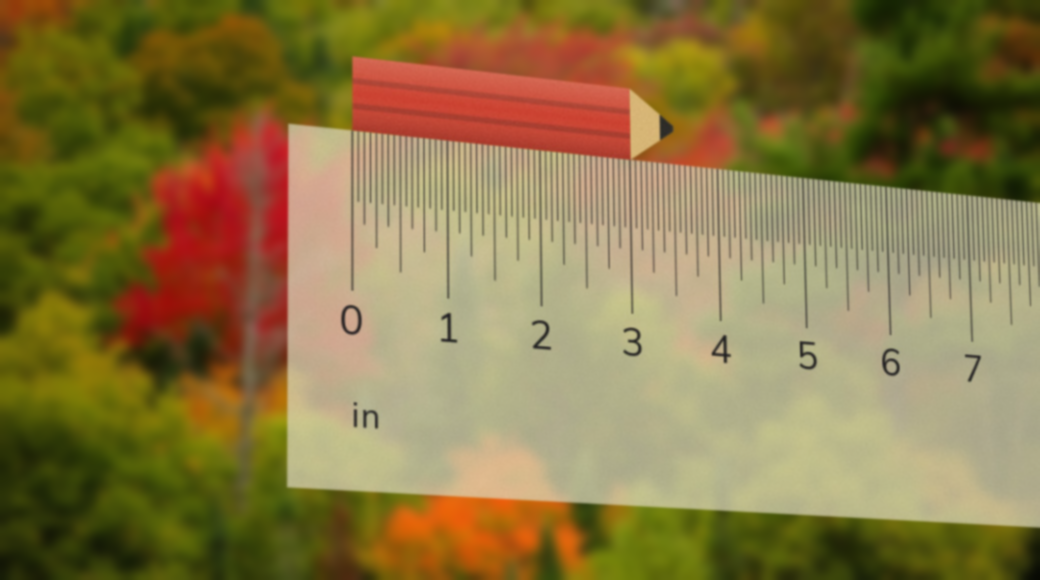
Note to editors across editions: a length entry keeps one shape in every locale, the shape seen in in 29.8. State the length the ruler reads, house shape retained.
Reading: in 3.5
